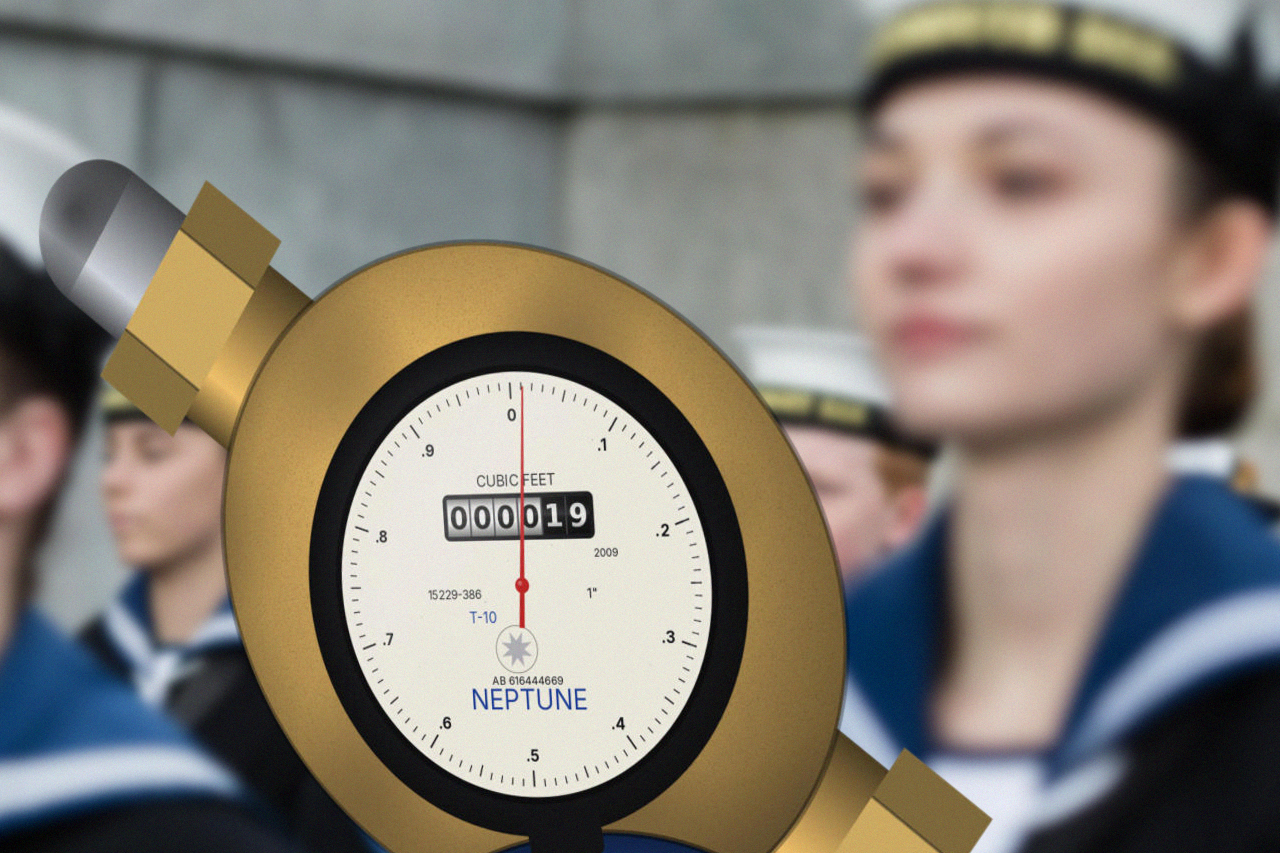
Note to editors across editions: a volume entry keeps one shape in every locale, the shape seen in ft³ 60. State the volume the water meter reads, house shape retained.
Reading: ft³ 19.01
